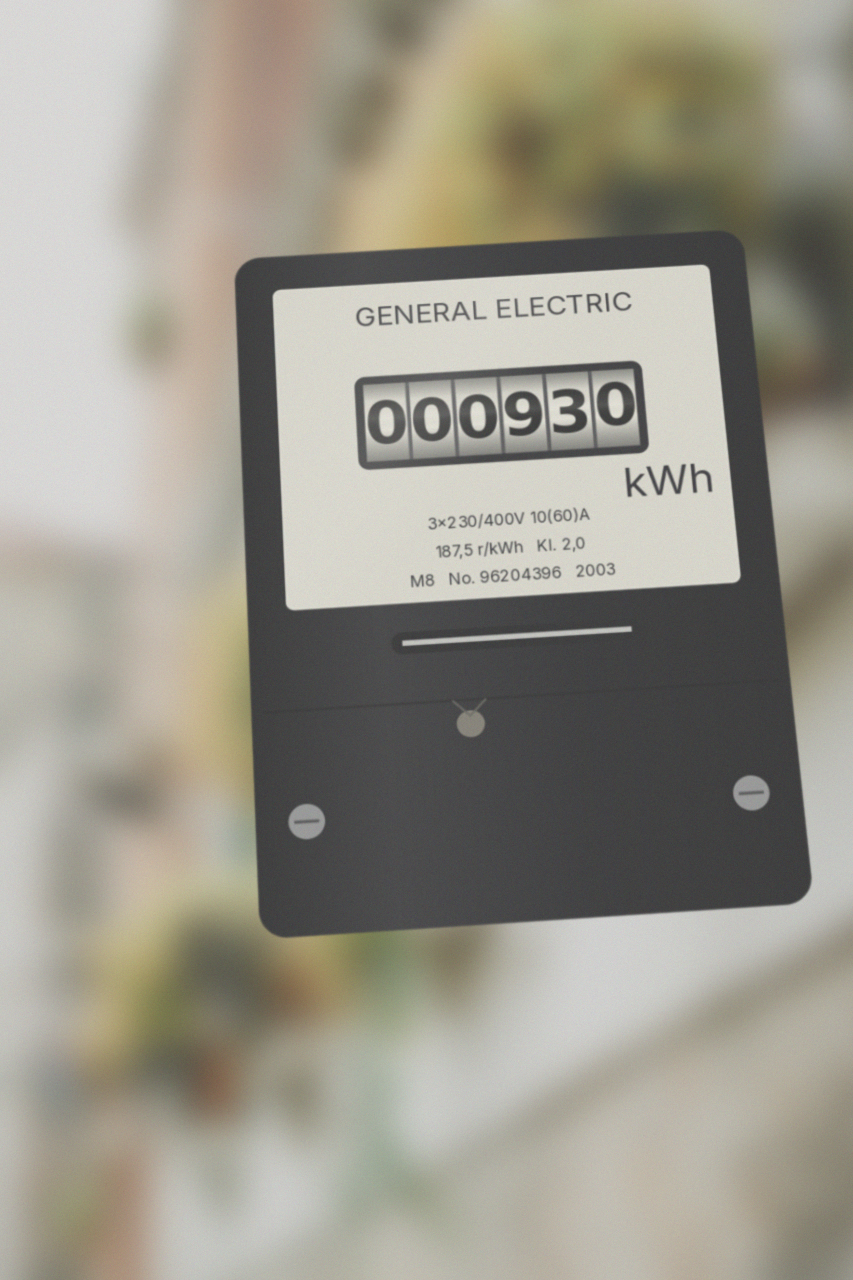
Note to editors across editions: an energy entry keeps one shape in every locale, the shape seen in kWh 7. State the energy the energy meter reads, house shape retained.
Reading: kWh 930
